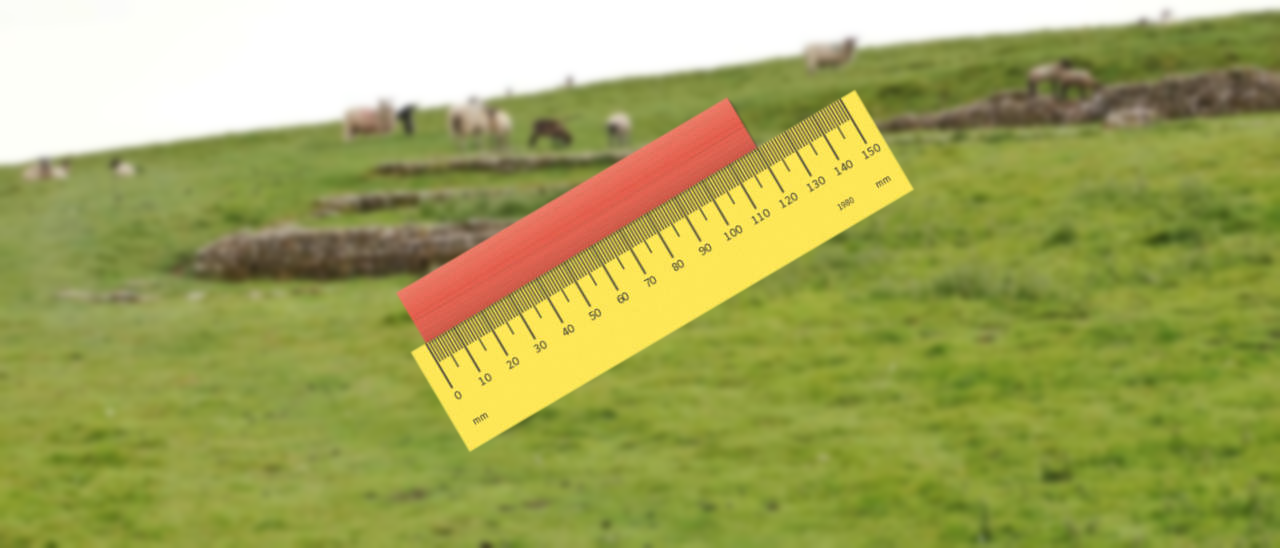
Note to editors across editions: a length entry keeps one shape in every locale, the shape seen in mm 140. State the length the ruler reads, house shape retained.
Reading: mm 120
